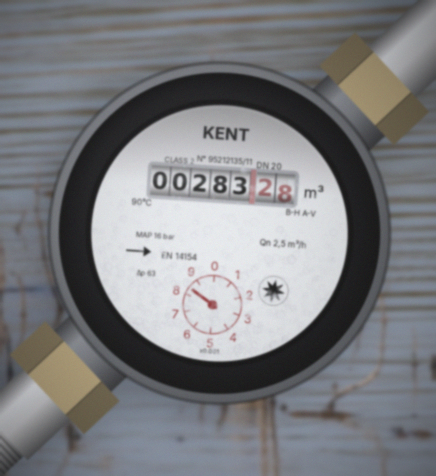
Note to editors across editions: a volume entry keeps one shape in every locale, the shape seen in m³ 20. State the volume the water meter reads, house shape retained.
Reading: m³ 283.278
